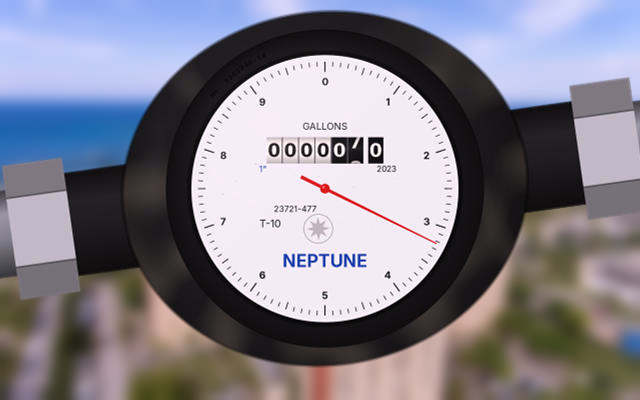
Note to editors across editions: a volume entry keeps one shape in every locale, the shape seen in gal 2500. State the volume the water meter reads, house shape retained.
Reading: gal 73.2
